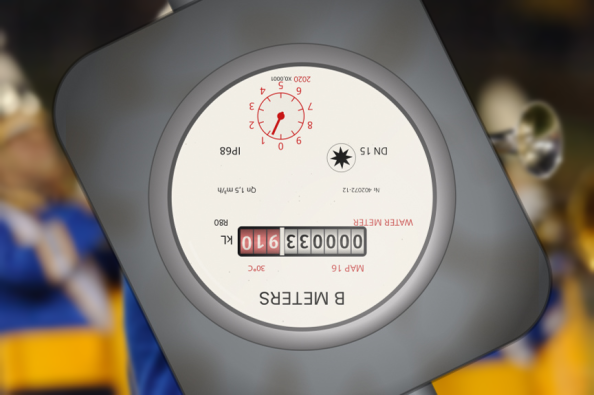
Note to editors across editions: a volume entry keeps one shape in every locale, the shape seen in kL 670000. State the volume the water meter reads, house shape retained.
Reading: kL 33.9100
